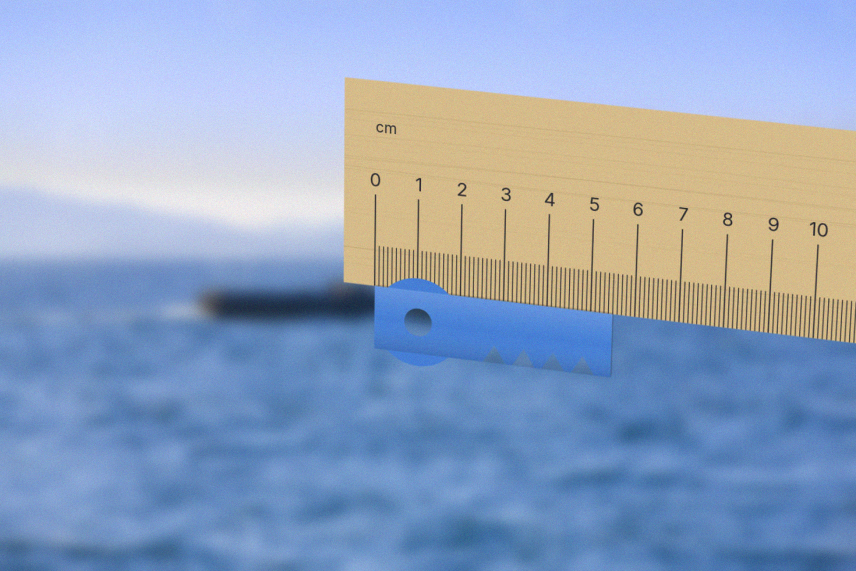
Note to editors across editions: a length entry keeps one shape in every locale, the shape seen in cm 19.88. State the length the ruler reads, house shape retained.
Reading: cm 5.5
